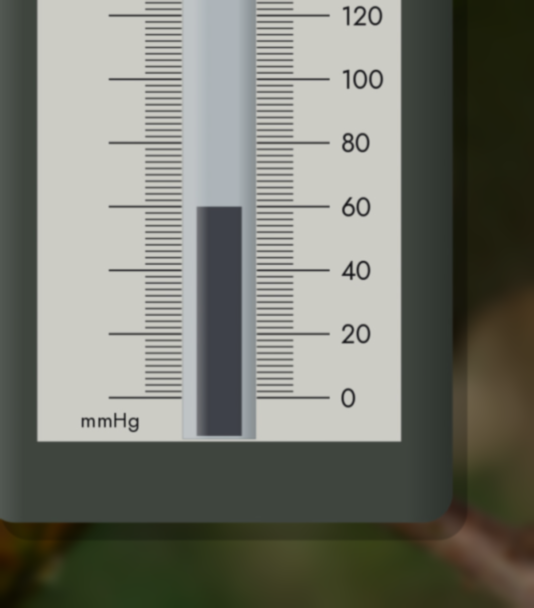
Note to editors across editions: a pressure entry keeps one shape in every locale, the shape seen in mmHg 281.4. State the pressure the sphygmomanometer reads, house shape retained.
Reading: mmHg 60
